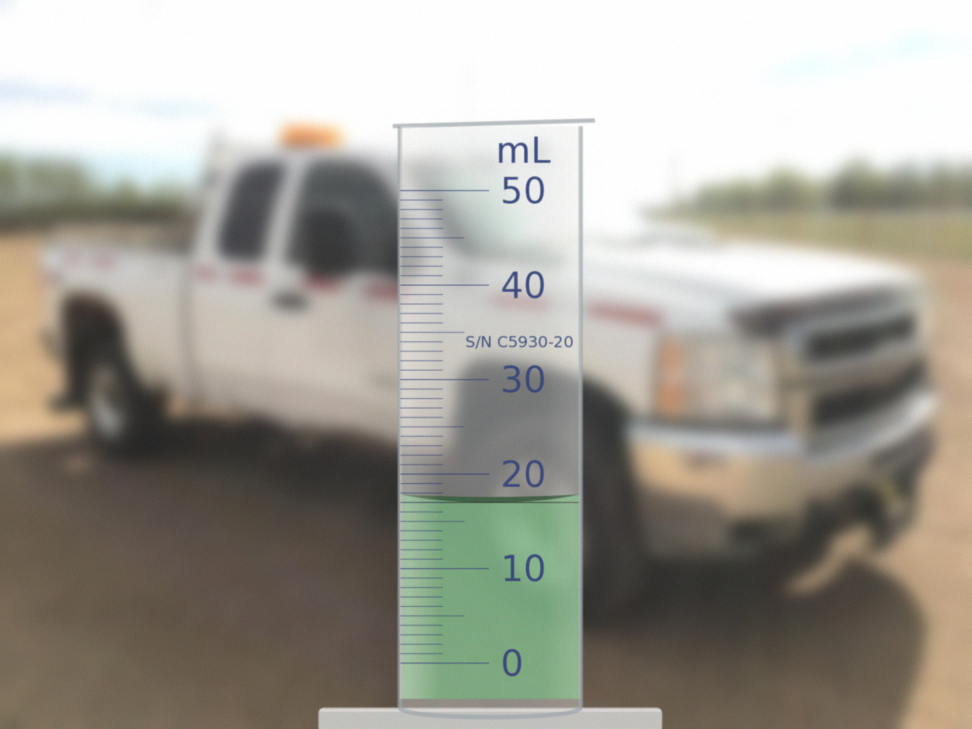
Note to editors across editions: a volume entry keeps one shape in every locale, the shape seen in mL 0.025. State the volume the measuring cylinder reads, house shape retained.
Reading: mL 17
